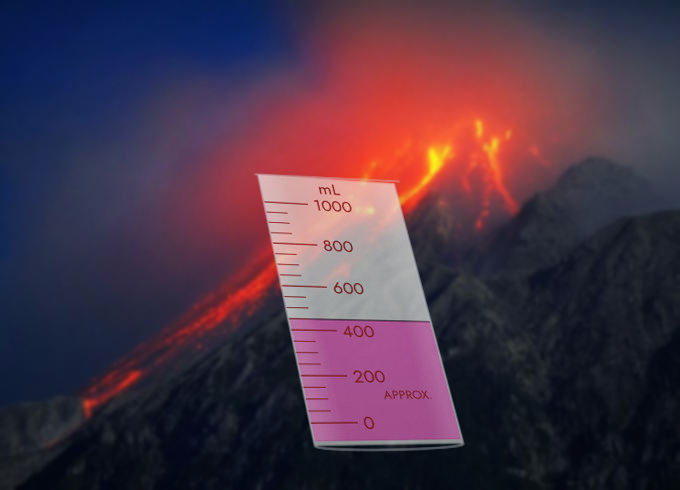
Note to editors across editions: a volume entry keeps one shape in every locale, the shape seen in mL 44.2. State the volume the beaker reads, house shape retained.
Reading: mL 450
